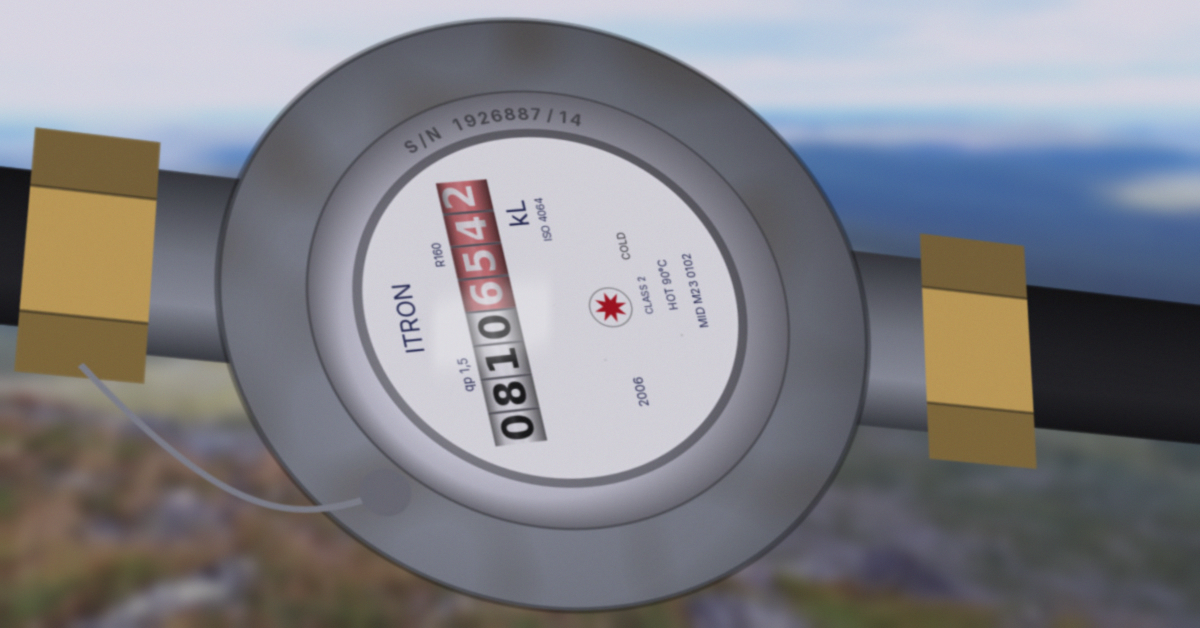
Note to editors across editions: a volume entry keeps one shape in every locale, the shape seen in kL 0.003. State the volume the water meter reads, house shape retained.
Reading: kL 810.6542
